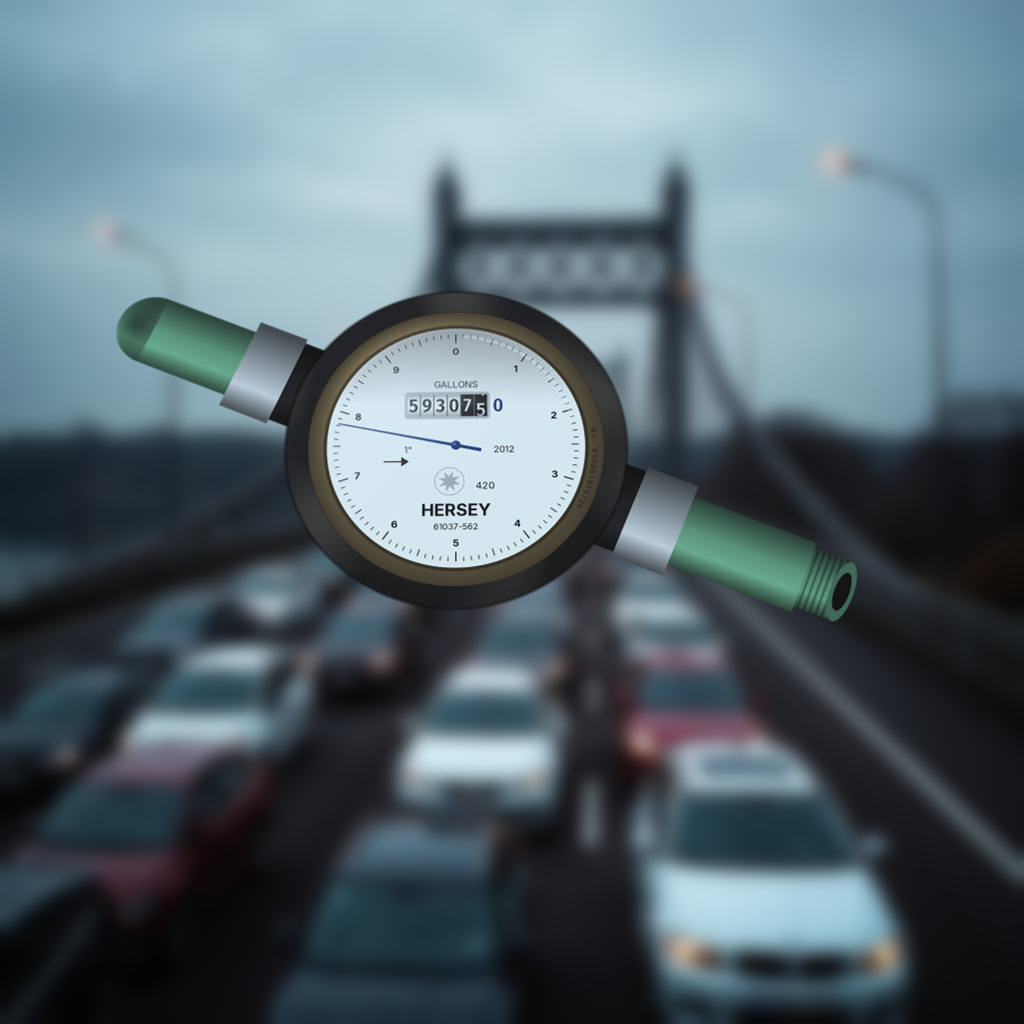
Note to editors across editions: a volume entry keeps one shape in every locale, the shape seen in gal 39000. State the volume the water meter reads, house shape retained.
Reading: gal 5930747.8
